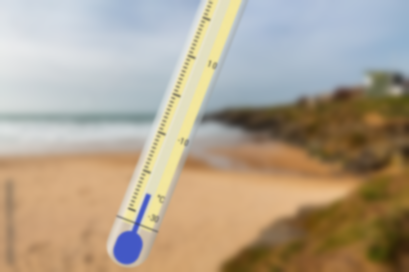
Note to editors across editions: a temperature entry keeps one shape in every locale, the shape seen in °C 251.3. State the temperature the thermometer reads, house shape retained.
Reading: °C -25
